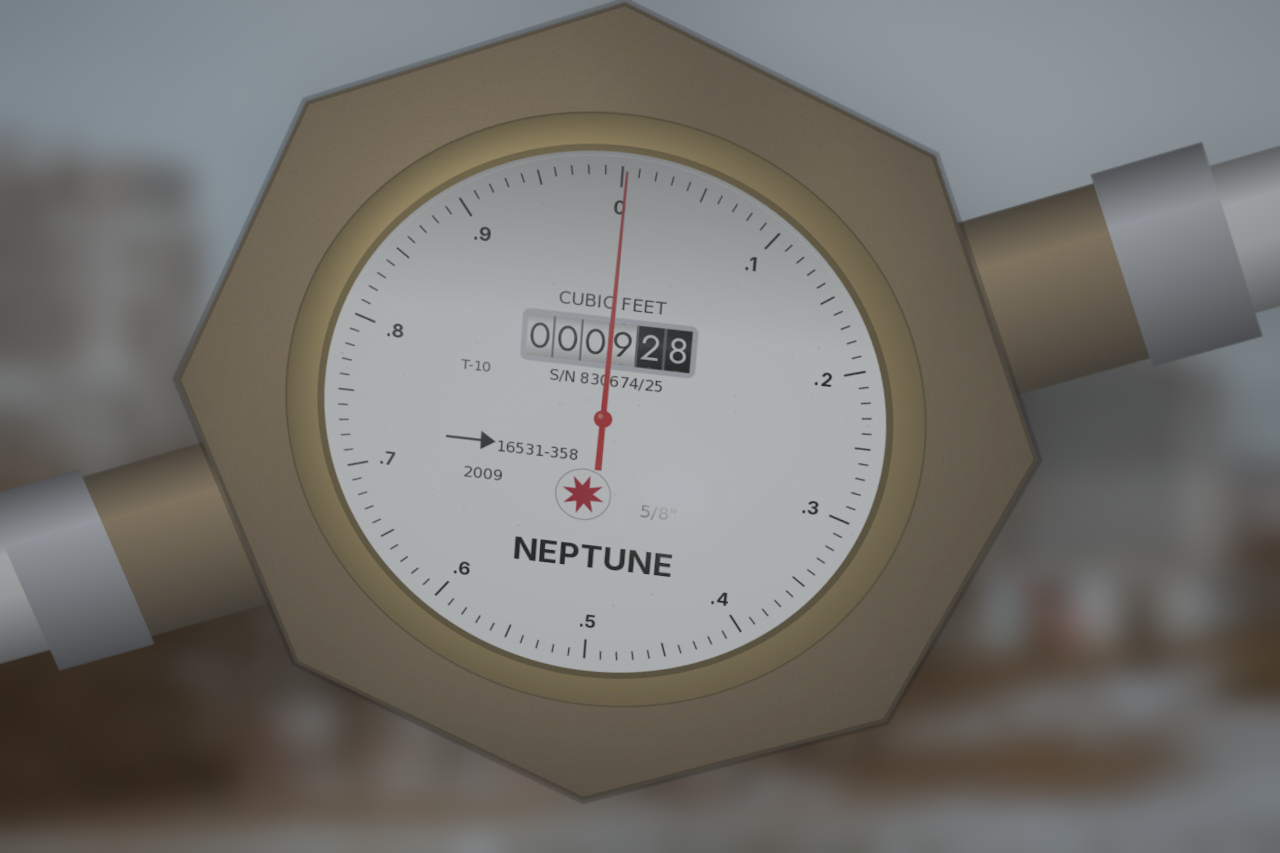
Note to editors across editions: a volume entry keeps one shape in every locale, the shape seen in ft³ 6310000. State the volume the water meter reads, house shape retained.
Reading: ft³ 928.00
